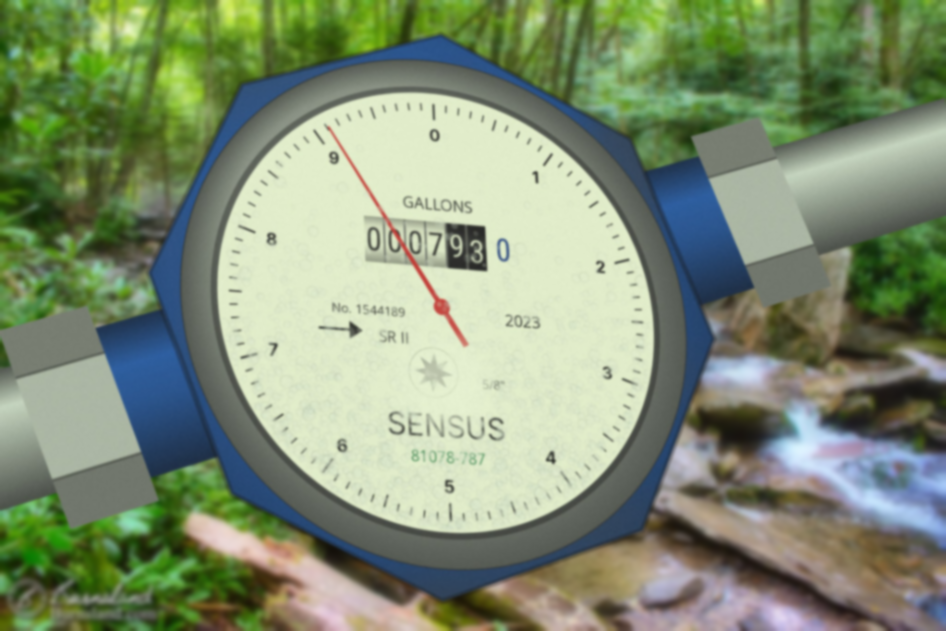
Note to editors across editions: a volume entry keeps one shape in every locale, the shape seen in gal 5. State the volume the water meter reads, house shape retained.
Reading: gal 7929.1
